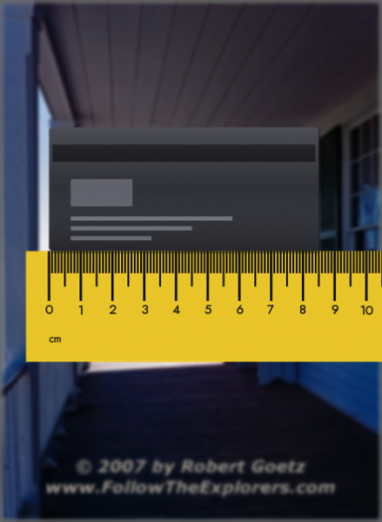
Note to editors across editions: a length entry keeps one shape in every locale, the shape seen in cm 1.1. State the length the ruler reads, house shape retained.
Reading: cm 8.5
